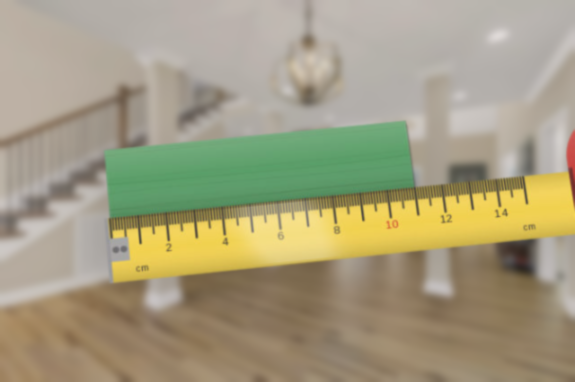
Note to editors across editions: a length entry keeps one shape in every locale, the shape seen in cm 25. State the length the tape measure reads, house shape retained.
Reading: cm 11
